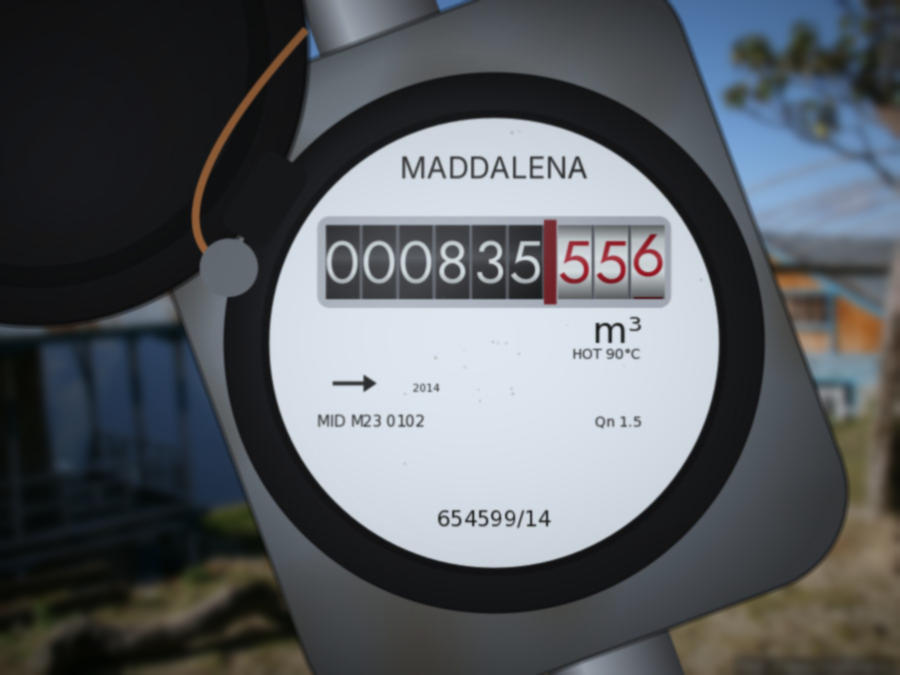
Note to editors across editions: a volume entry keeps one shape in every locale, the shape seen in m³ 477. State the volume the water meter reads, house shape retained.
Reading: m³ 835.556
